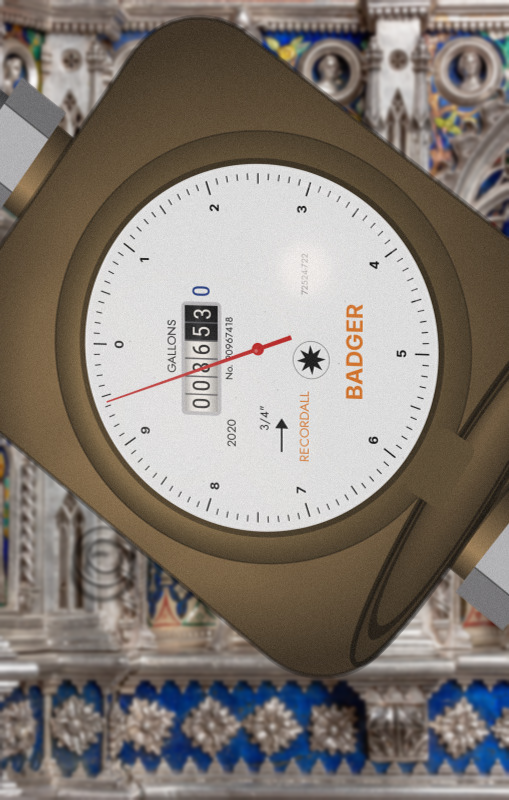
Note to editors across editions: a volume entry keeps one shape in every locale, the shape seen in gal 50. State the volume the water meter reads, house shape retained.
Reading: gal 86529.4
